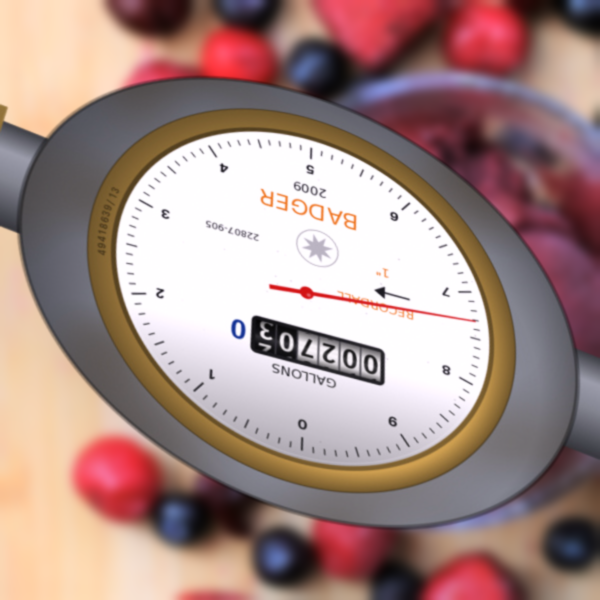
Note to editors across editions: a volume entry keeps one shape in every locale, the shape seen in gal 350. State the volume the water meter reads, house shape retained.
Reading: gal 27027.3
